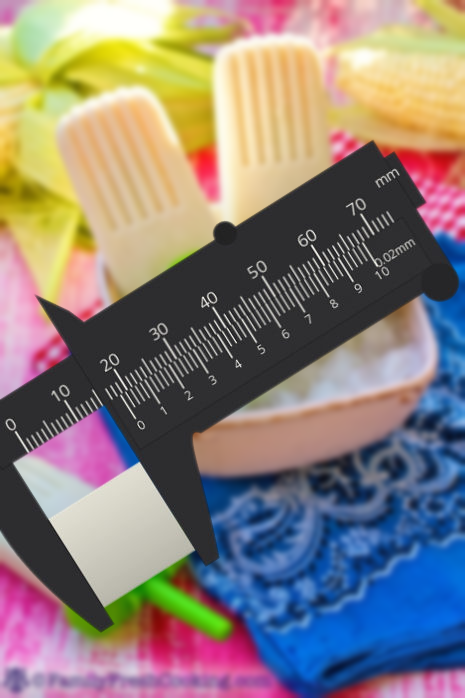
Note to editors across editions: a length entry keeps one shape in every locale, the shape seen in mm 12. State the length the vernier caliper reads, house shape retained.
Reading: mm 18.6
